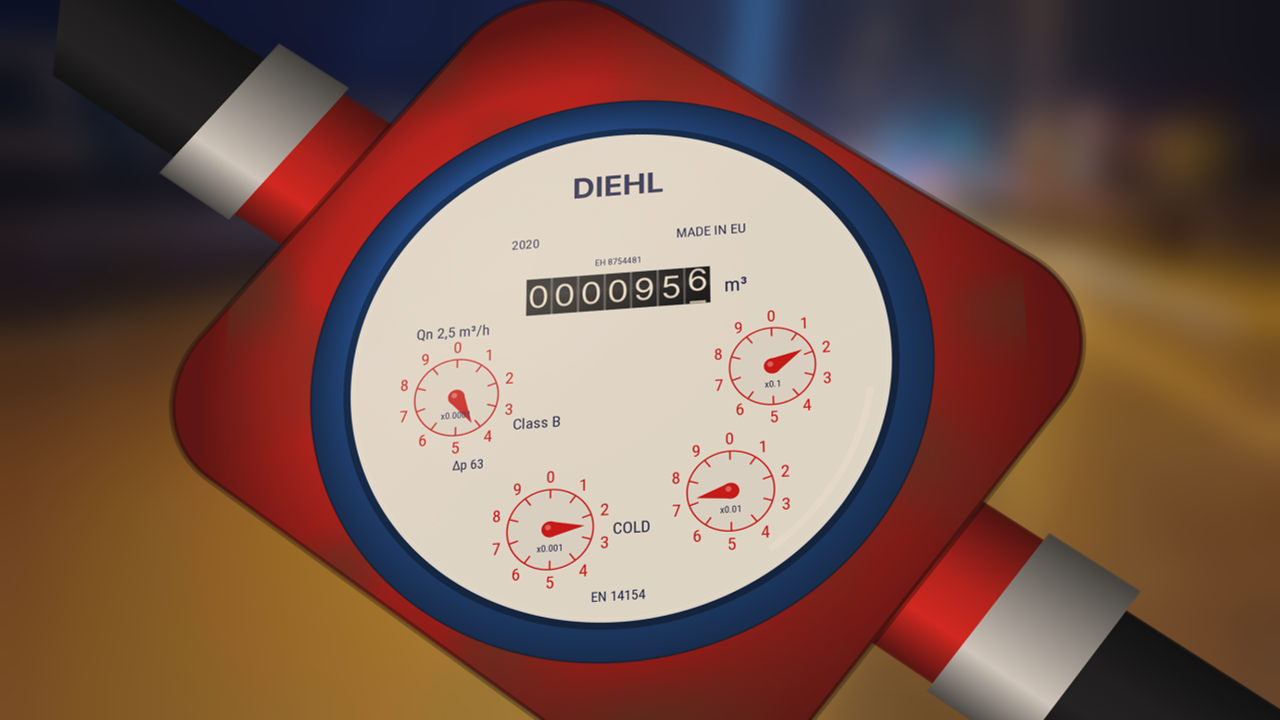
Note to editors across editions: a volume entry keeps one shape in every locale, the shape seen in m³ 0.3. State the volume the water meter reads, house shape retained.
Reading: m³ 956.1724
